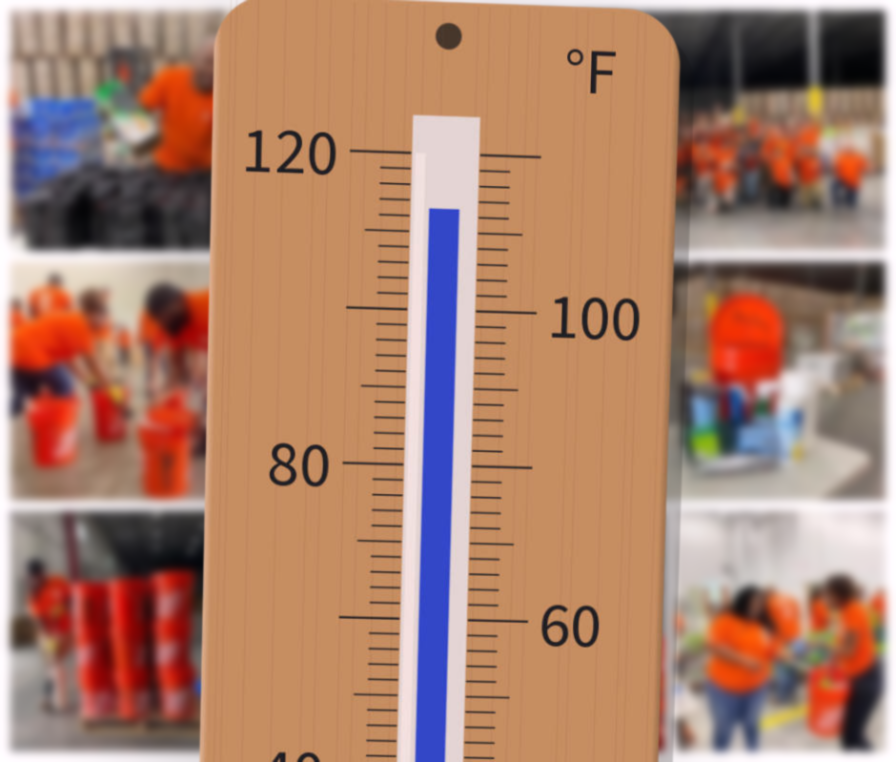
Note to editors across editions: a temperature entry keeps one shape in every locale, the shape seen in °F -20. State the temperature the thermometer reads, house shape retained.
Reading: °F 113
